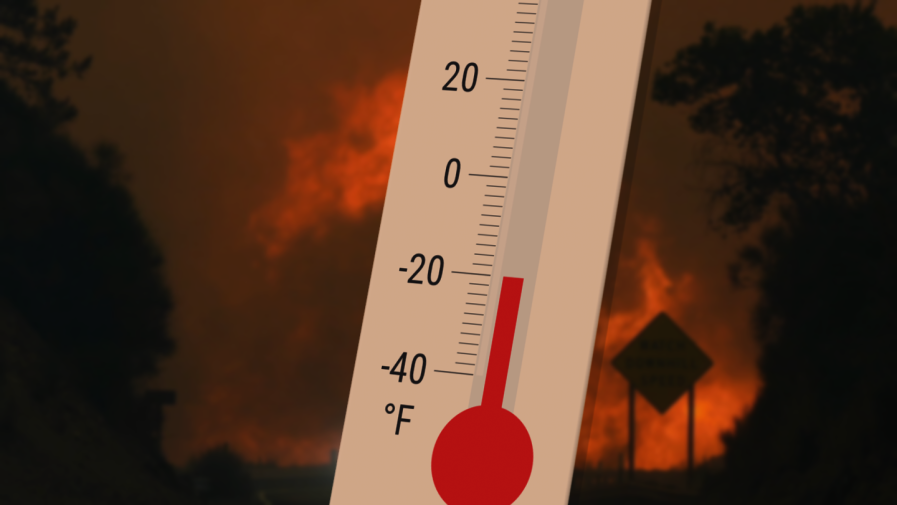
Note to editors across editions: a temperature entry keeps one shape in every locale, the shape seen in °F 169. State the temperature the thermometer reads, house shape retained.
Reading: °F -20
